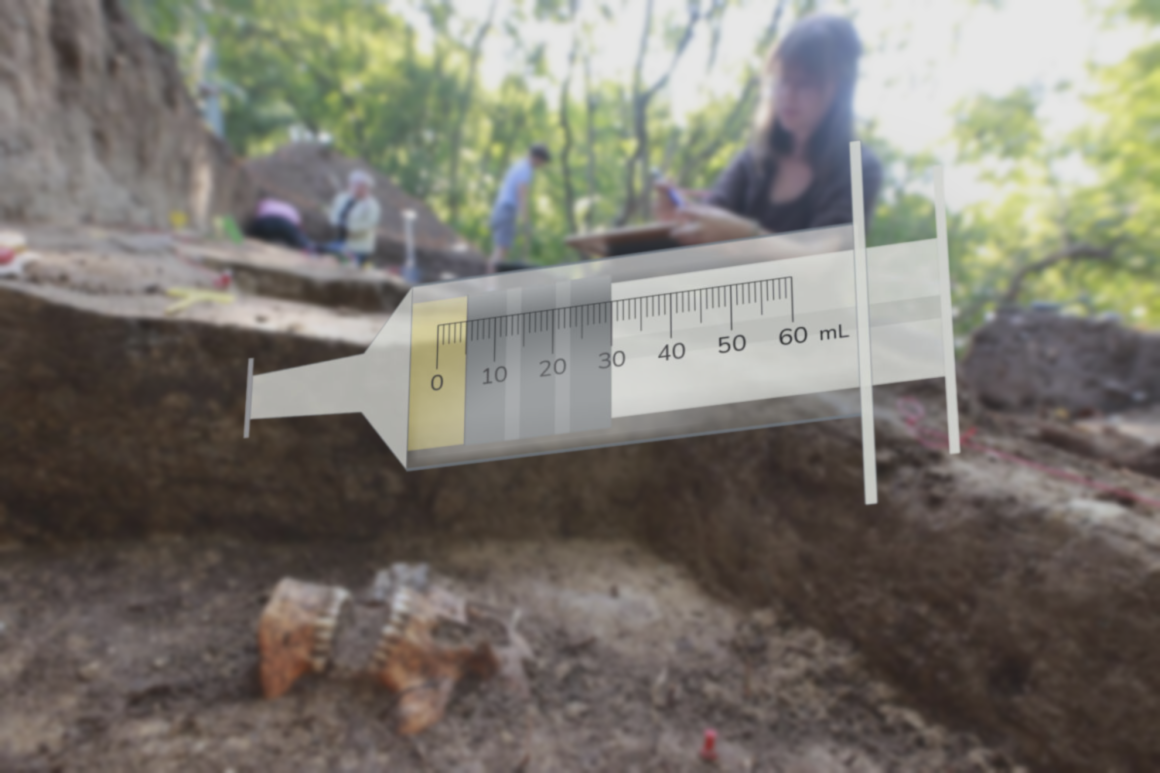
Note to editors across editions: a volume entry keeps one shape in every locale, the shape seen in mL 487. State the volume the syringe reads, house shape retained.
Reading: mL 5
